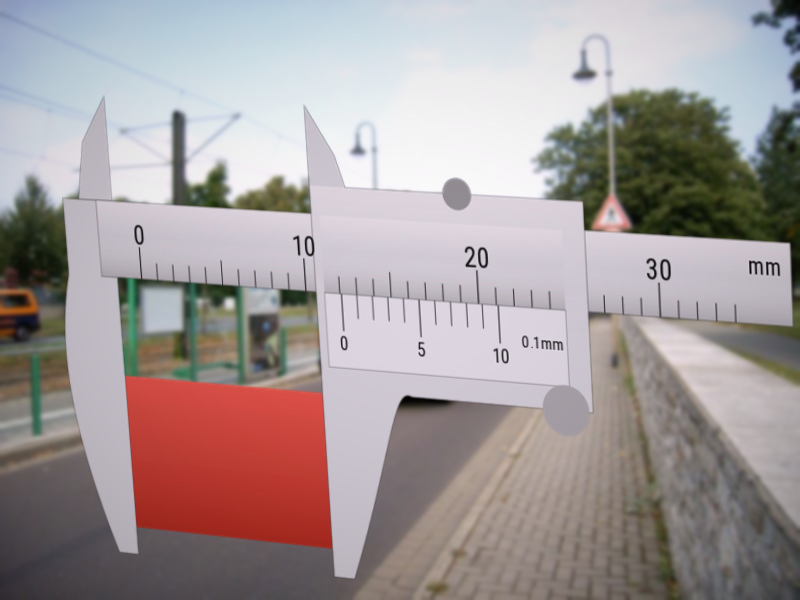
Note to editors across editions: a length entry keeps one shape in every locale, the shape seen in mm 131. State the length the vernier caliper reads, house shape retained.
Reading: mm 12.1
